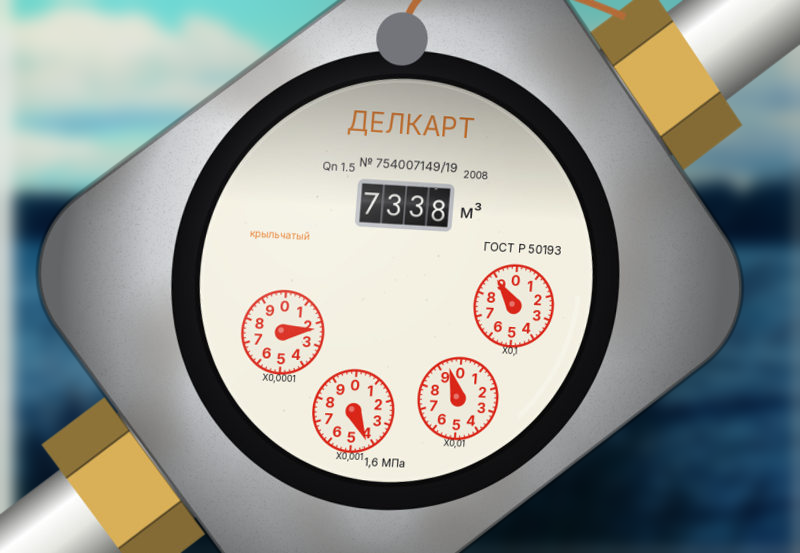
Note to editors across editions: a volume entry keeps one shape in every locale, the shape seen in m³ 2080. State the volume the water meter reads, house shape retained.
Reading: m³ 7337.8942
